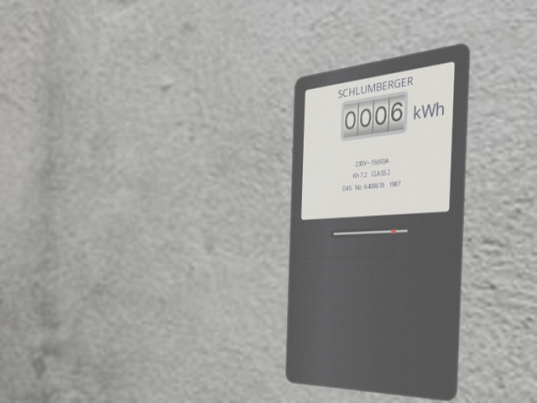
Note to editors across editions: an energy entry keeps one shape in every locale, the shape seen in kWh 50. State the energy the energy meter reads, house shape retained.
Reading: kWh 6
